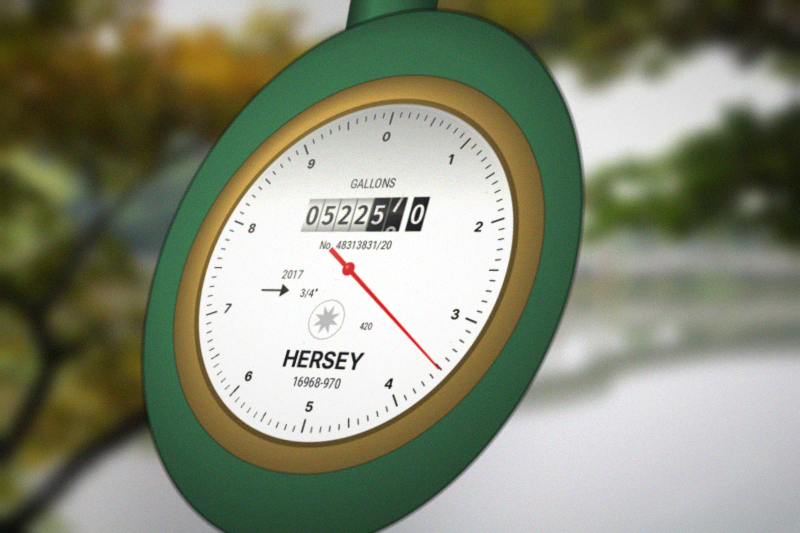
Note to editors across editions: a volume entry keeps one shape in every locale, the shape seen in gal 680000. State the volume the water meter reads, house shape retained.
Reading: gal 522573.5
